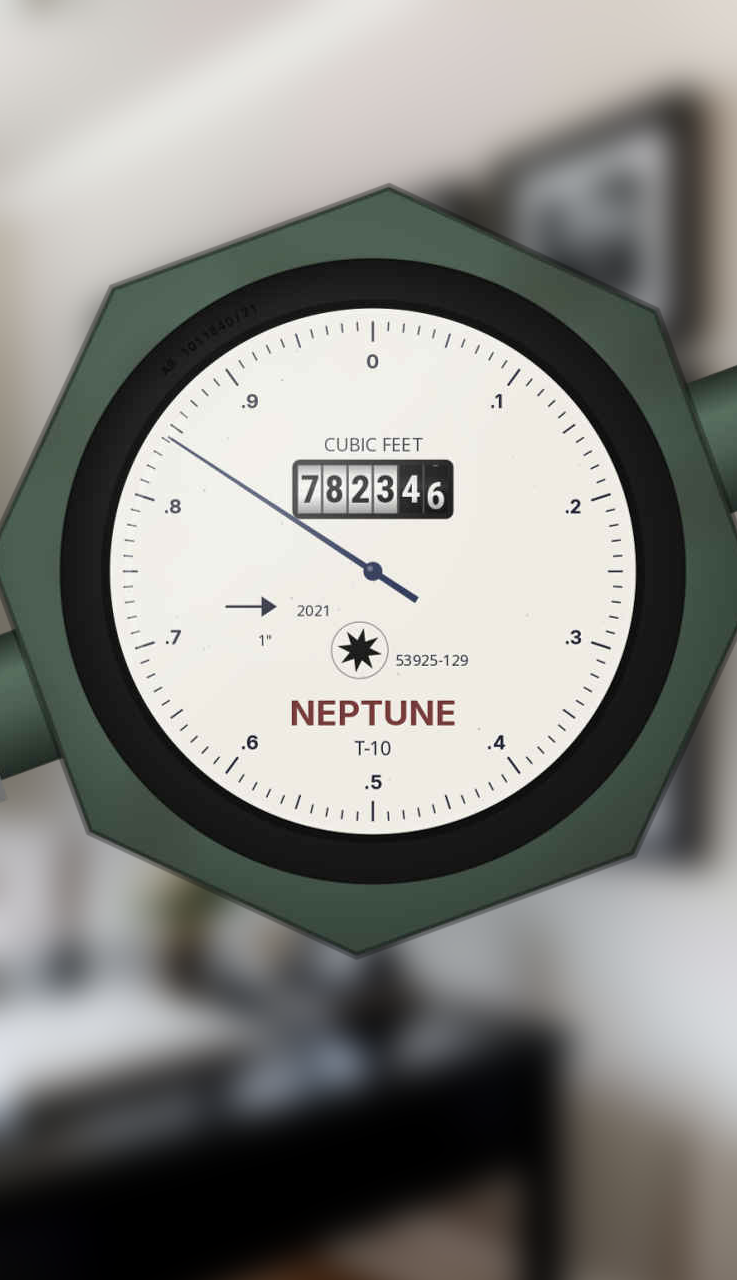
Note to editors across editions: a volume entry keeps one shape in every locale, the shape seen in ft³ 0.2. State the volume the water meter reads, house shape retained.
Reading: ft³ 782345.84
